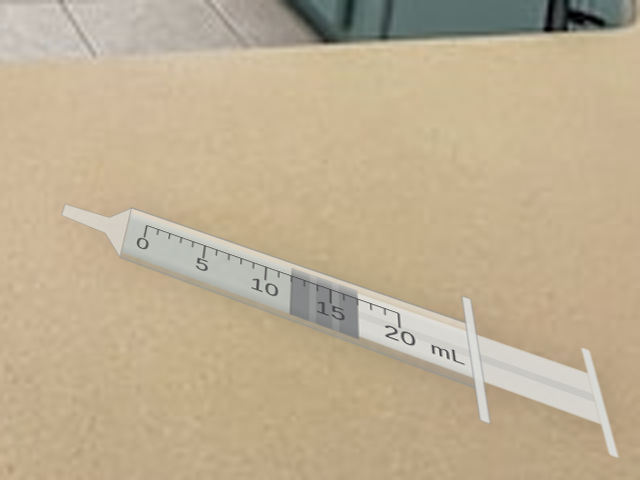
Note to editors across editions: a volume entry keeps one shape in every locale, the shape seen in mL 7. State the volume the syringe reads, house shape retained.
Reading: mL 12
